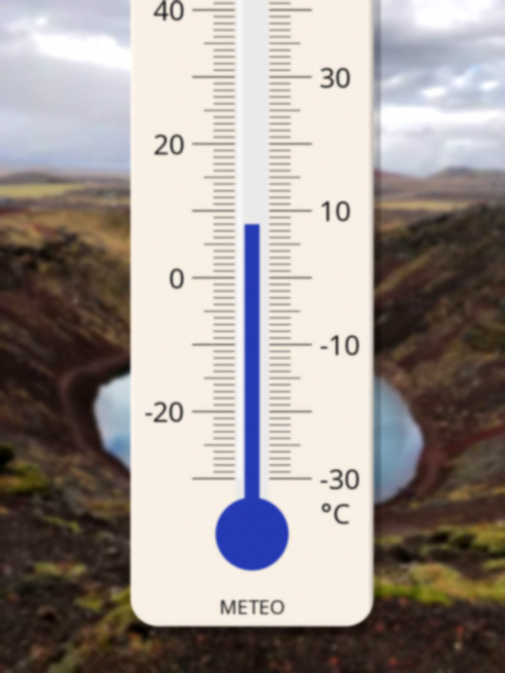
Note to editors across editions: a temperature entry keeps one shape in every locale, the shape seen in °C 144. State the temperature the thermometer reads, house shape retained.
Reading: °C 8
